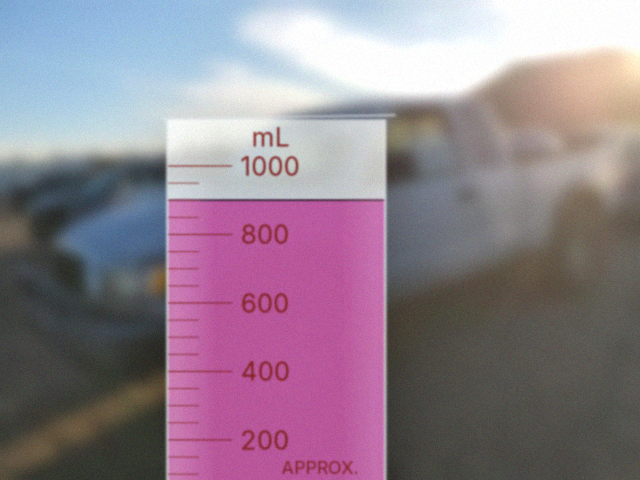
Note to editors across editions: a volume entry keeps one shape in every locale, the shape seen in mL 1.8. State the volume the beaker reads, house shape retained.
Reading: mL 900
